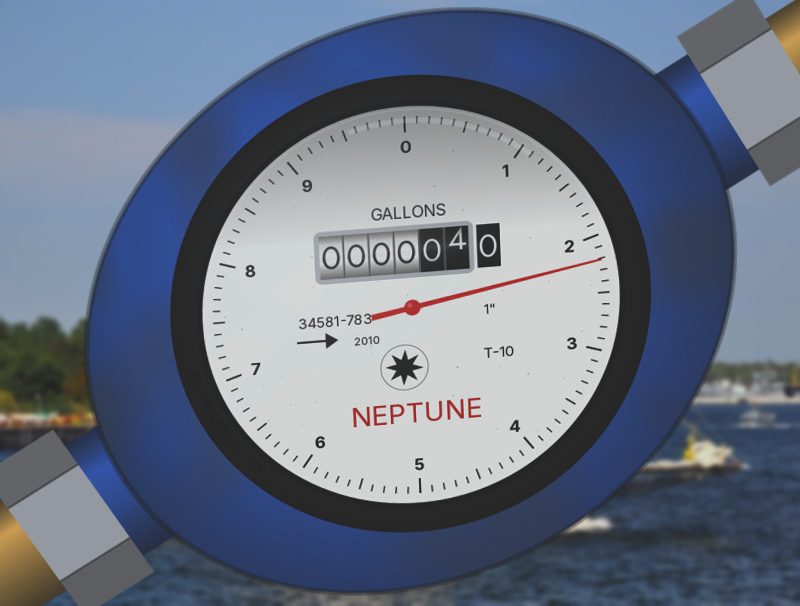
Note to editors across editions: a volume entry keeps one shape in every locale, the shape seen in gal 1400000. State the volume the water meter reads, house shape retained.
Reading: gal 42.2
